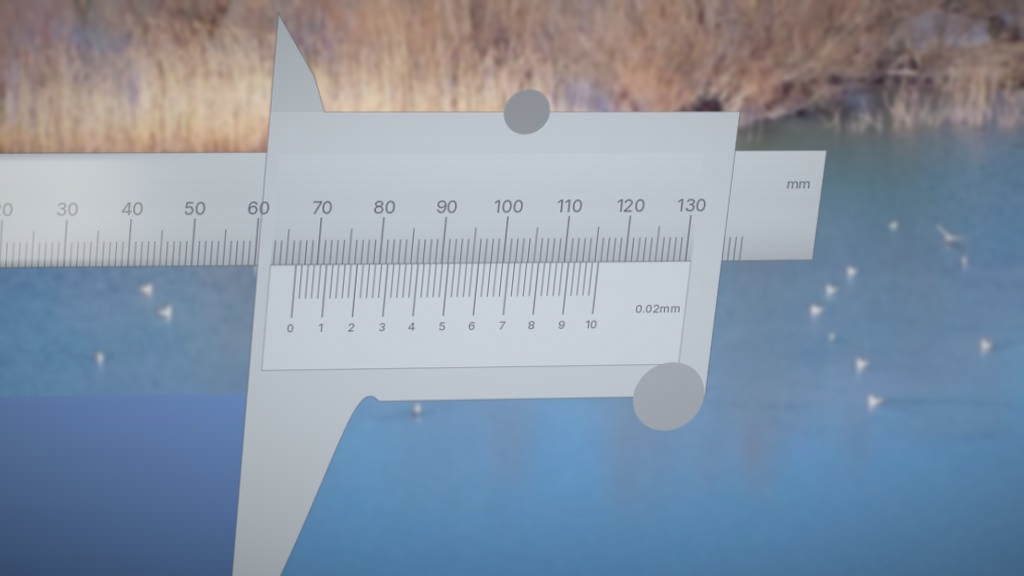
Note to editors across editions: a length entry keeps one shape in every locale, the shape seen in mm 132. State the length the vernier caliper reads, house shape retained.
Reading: mm 66.6
